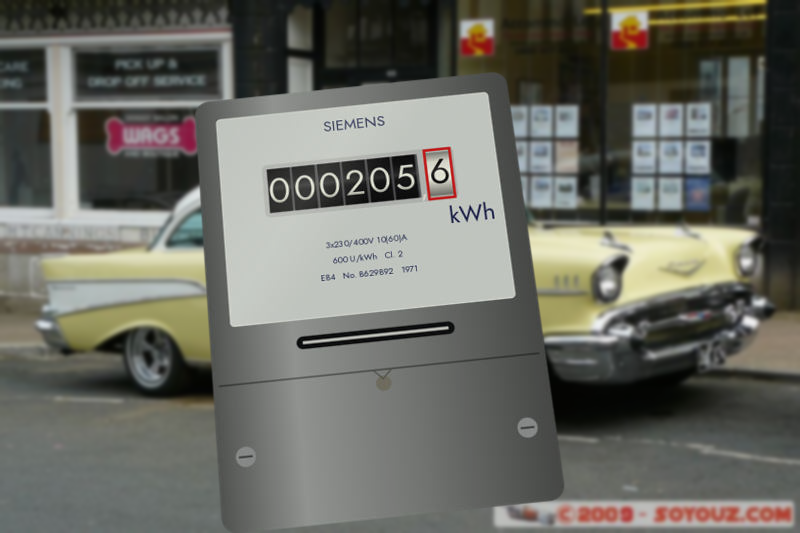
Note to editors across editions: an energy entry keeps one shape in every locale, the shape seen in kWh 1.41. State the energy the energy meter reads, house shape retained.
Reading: kWh 205.6
